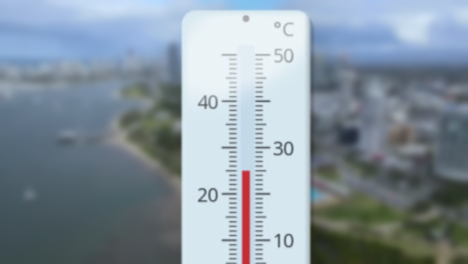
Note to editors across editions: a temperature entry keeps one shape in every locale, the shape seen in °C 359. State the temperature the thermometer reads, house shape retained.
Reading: °C 25
